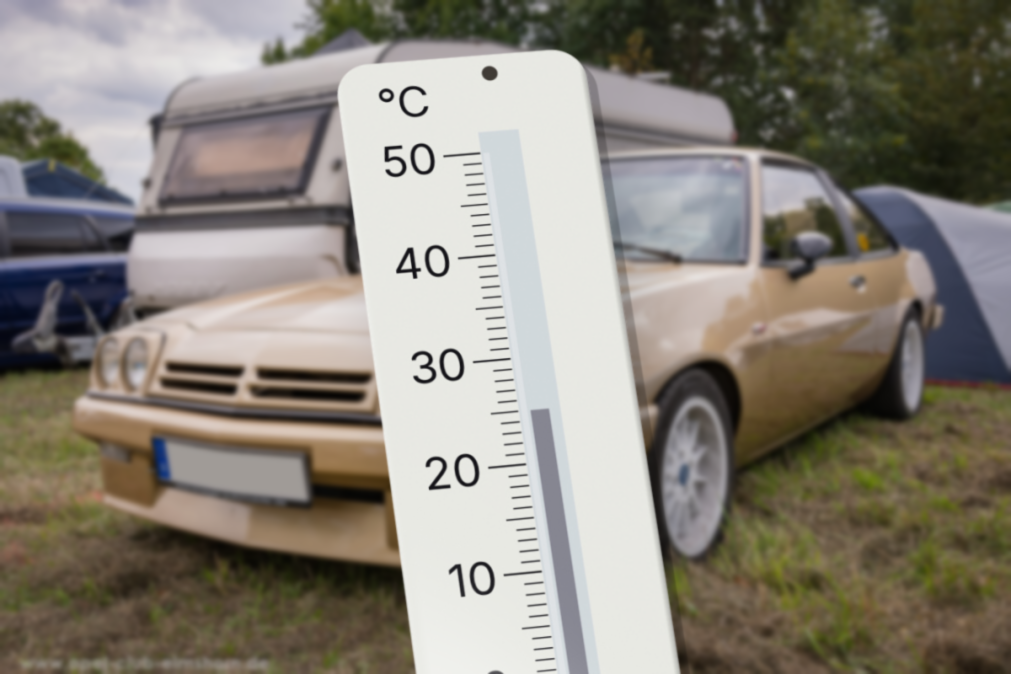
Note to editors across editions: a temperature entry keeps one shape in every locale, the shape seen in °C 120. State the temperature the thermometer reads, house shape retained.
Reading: °C 25
